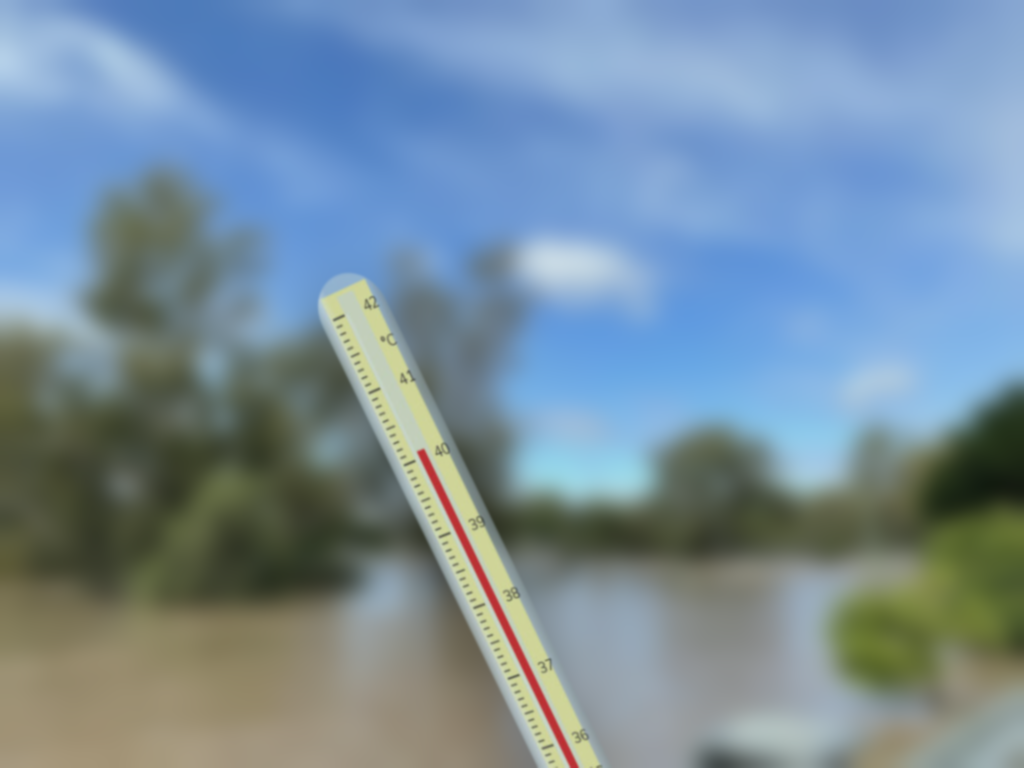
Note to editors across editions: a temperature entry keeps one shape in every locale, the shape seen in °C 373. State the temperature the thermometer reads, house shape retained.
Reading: °C 40.1
